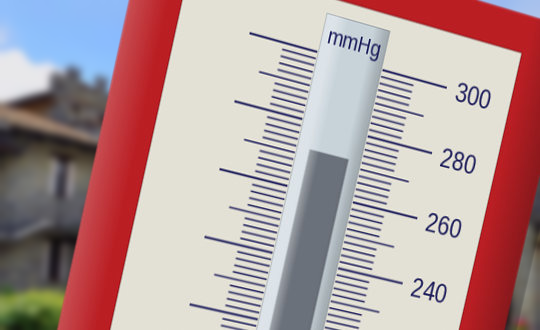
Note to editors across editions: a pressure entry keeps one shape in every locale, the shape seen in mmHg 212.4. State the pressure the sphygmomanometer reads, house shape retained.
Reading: mmHg 272
